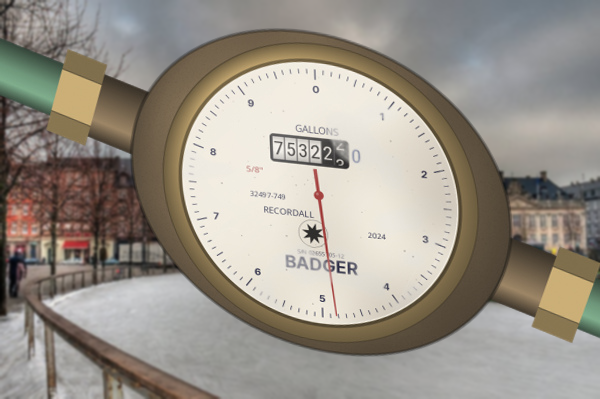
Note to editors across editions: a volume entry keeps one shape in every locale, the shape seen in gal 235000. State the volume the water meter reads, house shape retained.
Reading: gal 7532224.8
